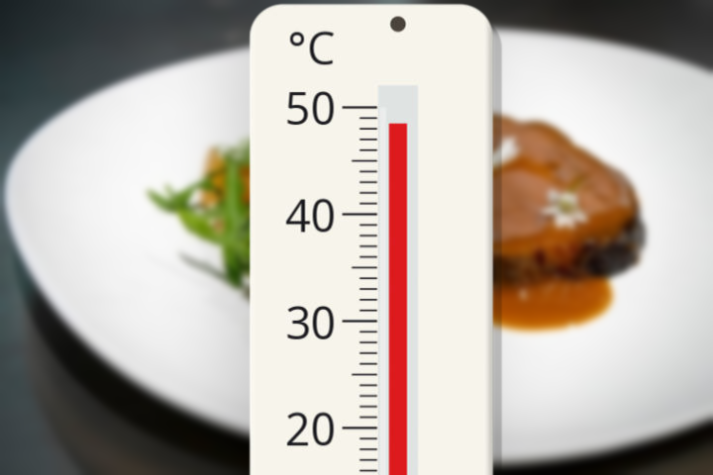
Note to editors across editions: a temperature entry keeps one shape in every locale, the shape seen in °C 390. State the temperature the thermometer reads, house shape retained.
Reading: °C 48.5
